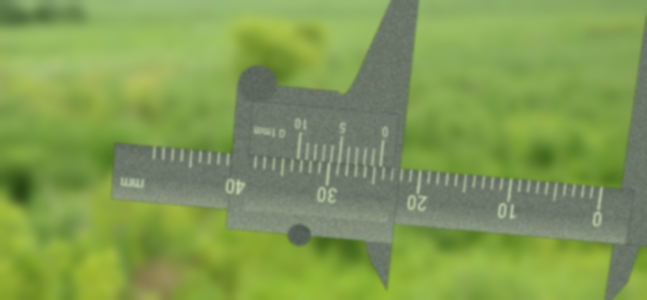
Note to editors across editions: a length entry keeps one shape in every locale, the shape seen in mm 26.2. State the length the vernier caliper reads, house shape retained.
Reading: mm 24.4
